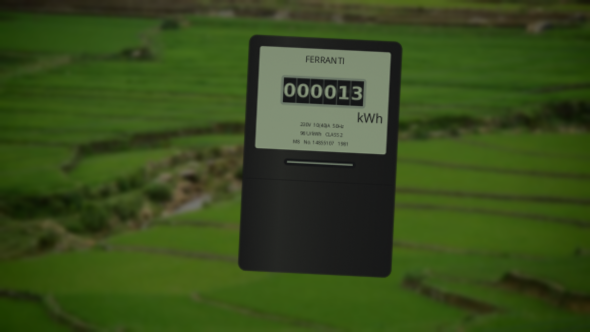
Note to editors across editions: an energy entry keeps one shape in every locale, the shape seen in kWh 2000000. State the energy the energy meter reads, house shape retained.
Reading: kWh 13
